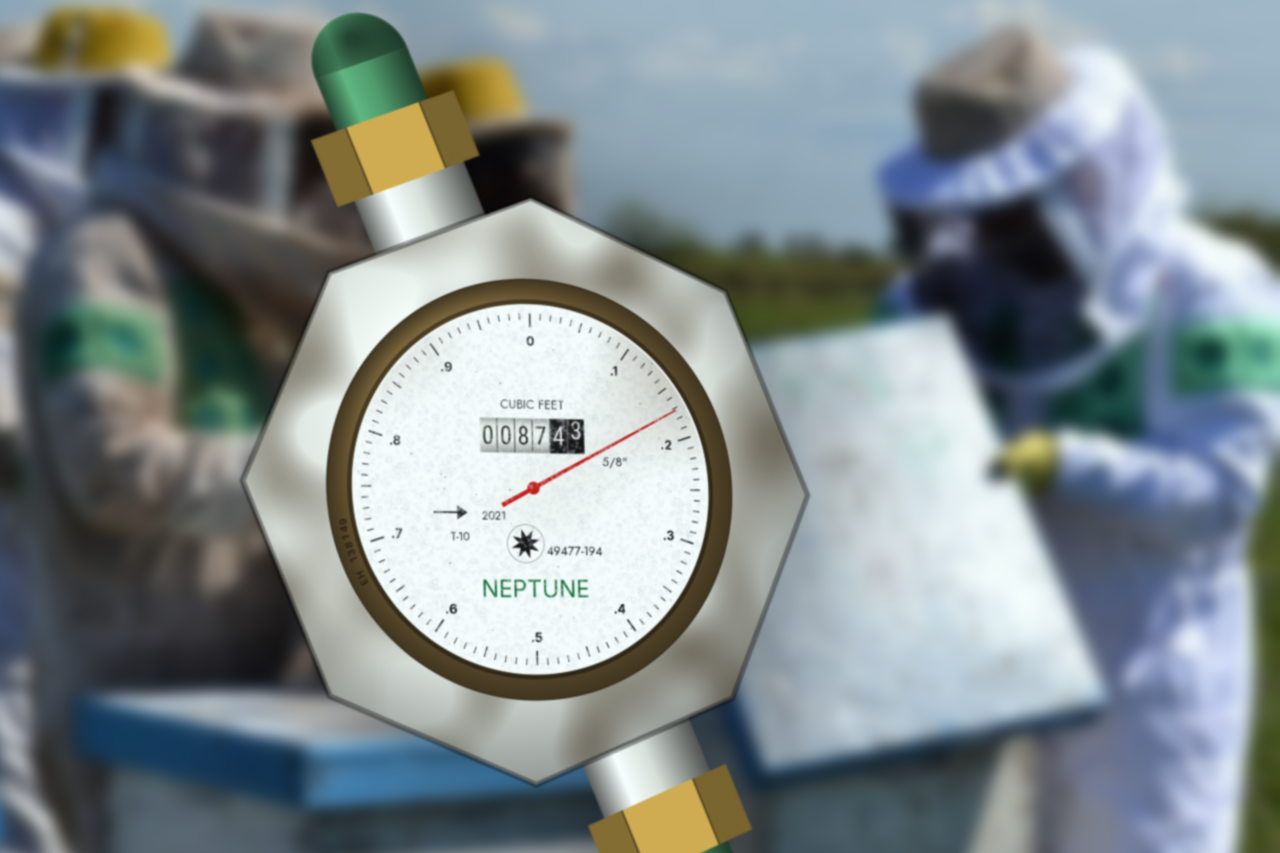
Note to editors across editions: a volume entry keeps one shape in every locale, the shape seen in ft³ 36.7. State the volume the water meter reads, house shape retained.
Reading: ft³ 8743.17
